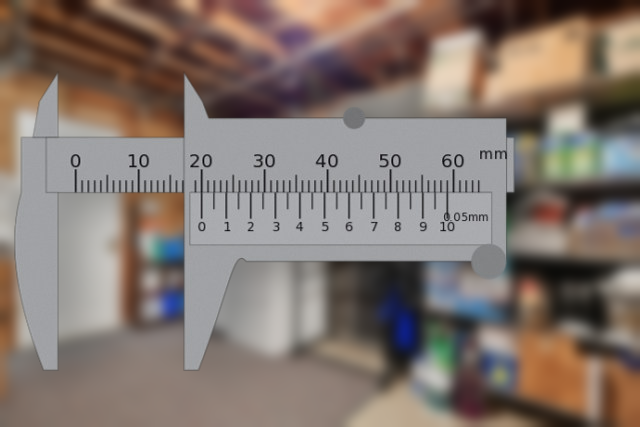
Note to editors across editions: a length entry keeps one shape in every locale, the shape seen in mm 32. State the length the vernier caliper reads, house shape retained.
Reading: mm 20.0
